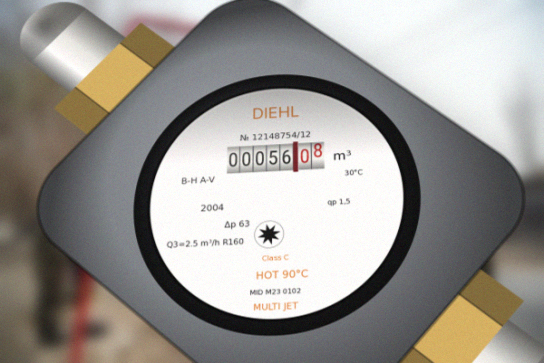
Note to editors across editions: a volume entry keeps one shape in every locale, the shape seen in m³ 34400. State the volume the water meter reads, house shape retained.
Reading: m³ 56.08
